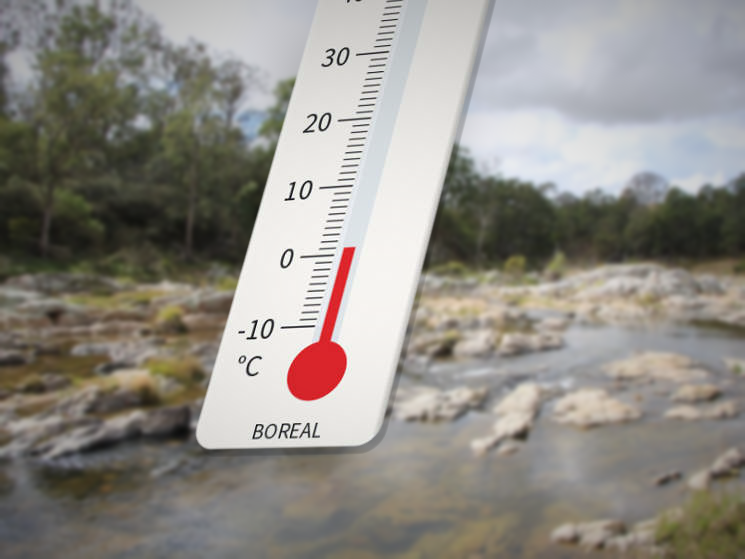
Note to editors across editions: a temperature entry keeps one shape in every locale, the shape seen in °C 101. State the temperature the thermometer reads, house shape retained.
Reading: °C 1
